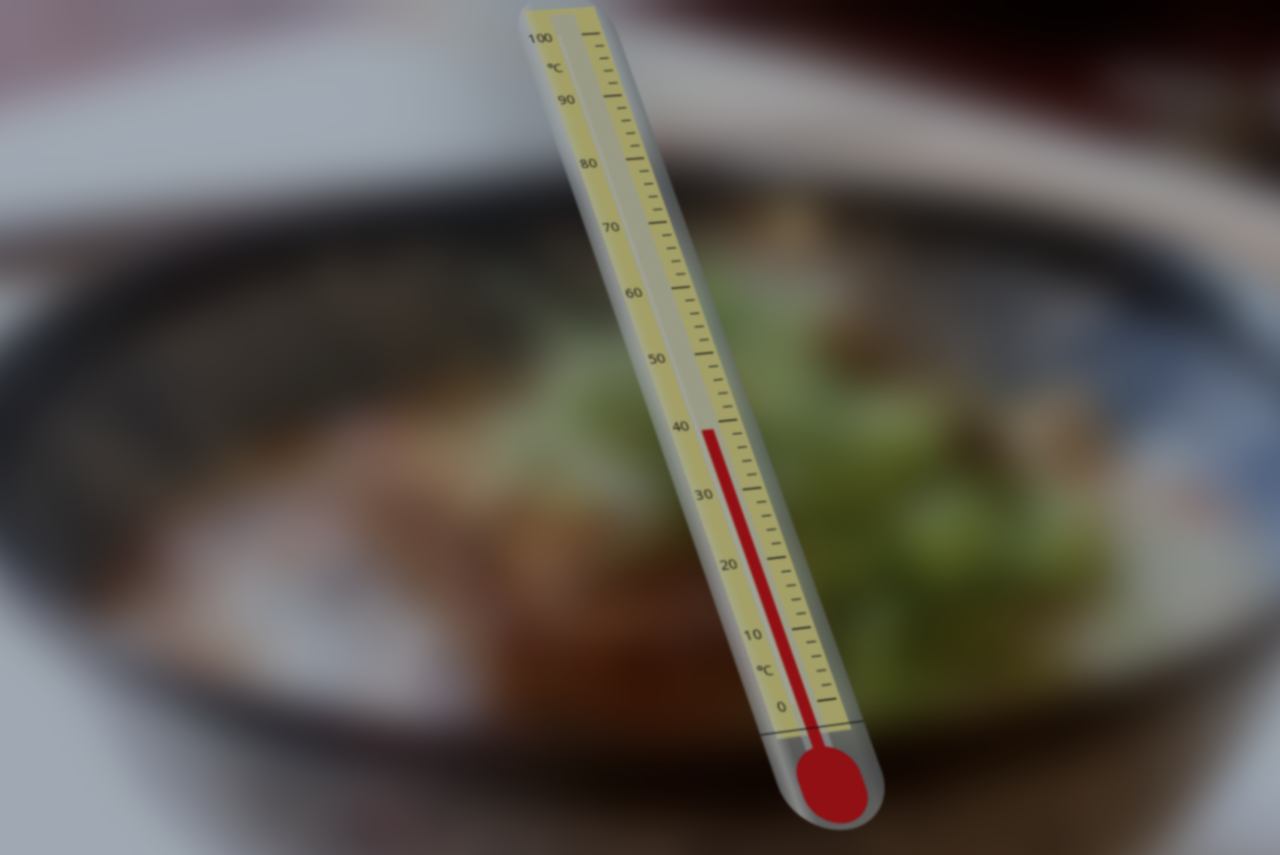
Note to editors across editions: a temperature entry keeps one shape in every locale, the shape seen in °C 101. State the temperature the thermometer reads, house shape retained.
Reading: °C 39
